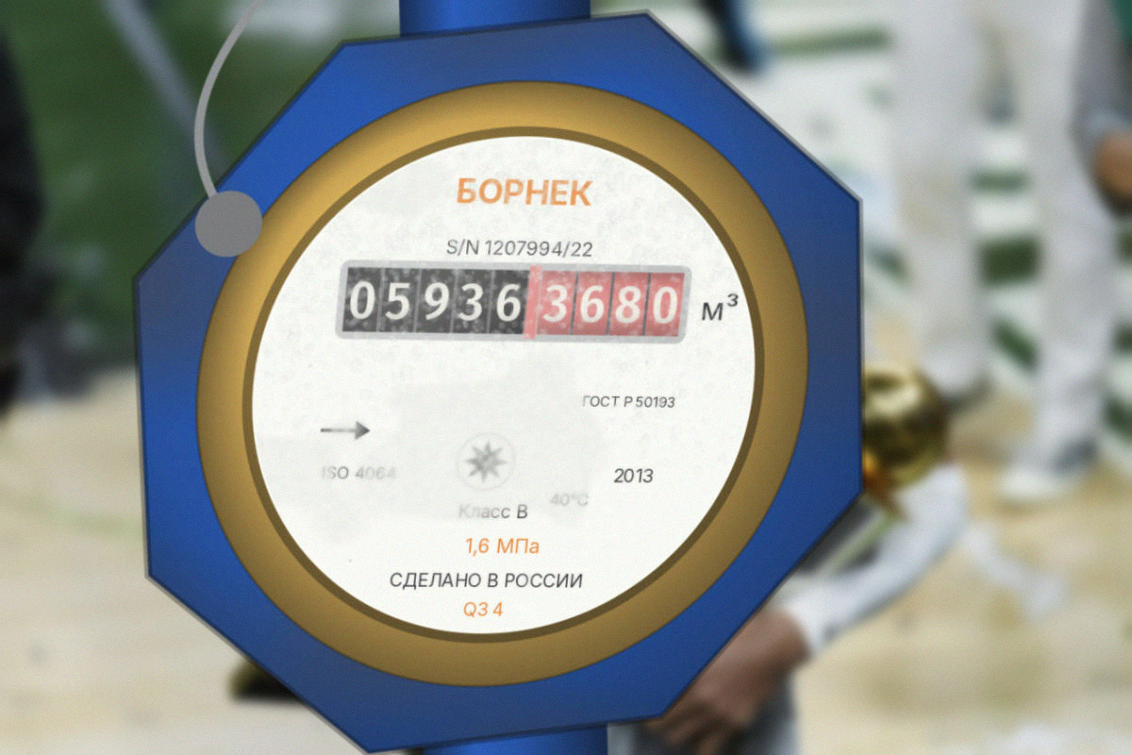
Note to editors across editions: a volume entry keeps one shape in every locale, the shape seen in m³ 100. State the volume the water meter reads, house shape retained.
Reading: m³ 5936.3680
